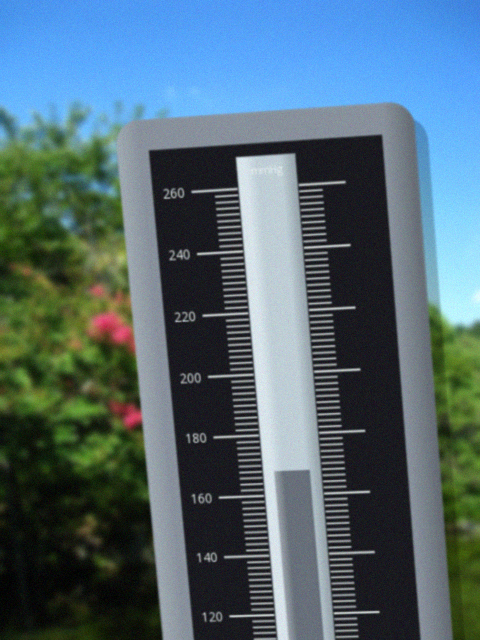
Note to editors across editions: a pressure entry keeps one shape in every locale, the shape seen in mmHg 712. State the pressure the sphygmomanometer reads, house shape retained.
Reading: mmHg 168
